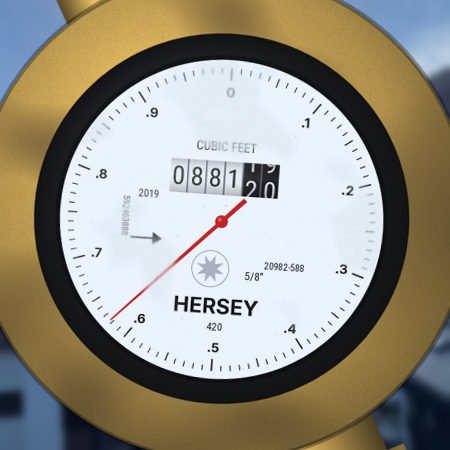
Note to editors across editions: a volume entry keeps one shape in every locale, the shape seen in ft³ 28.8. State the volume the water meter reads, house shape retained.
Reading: ft³ 88119.62
